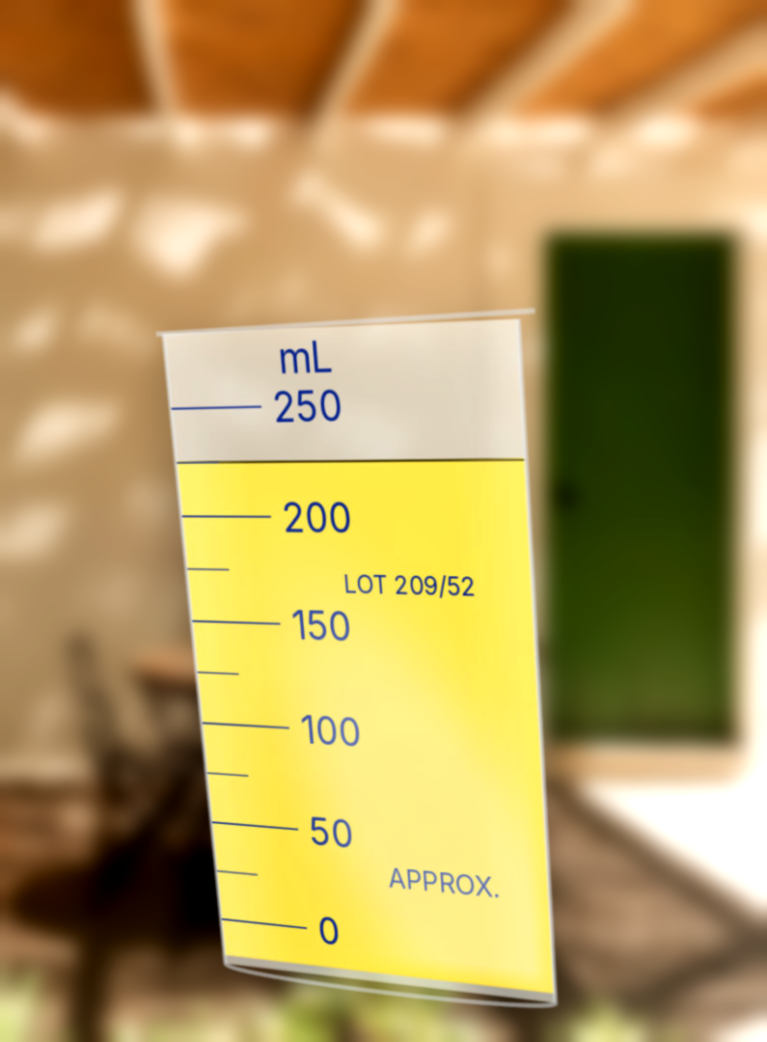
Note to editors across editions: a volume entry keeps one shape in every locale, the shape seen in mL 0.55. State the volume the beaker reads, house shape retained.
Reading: mL 225
